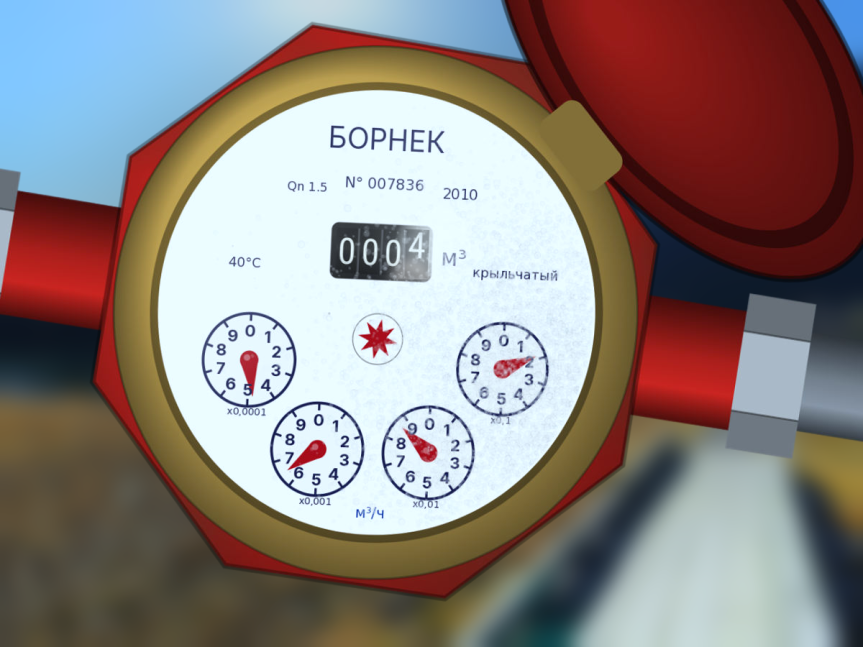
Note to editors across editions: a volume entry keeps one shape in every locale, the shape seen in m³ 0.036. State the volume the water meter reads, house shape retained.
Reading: m³ 4.1864
